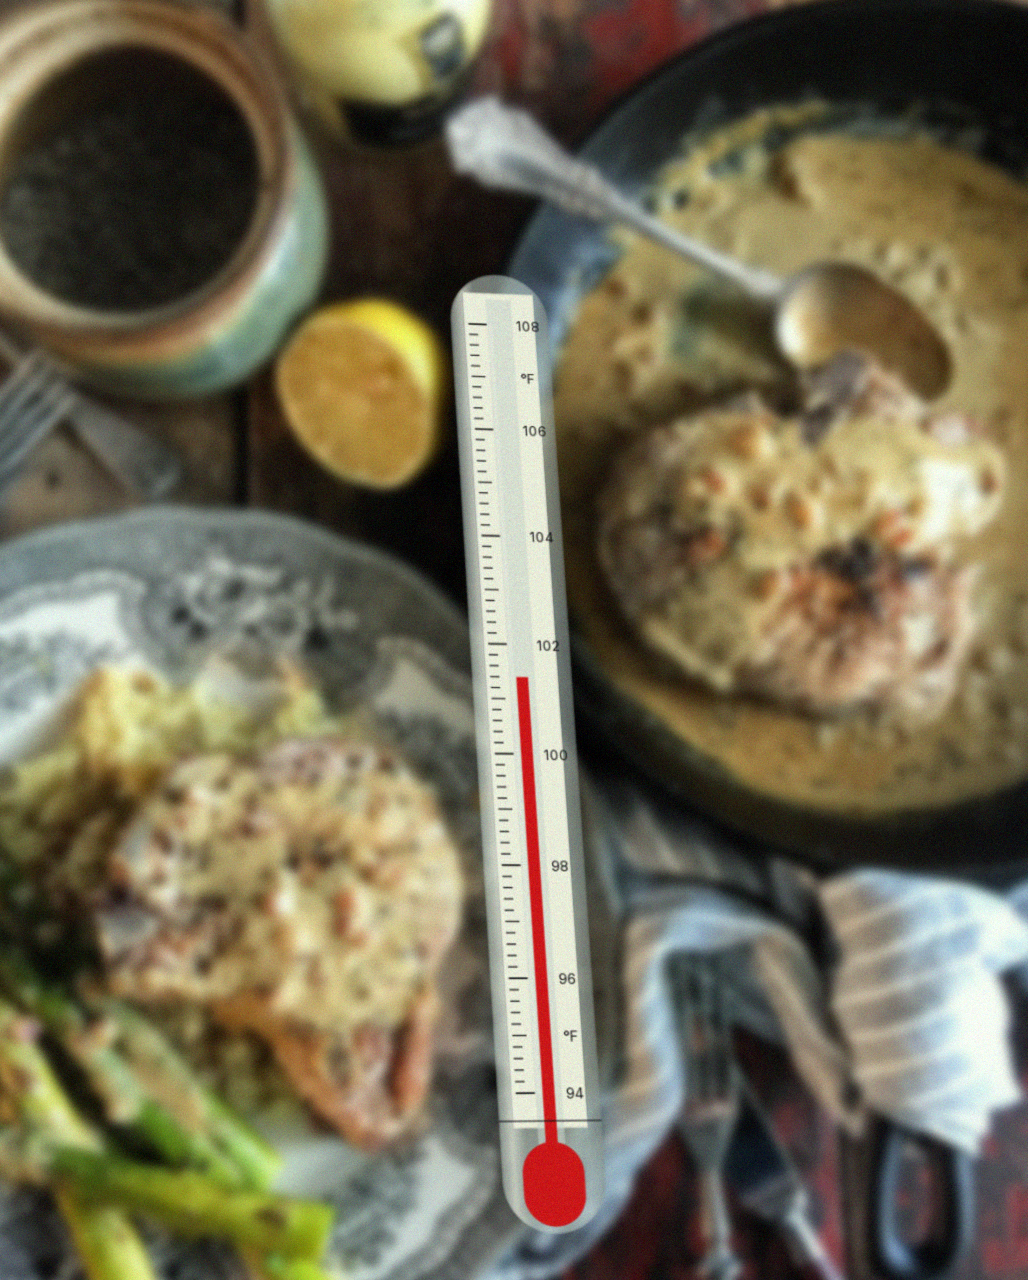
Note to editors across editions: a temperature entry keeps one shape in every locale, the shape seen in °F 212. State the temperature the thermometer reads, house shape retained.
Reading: °F 101.4
